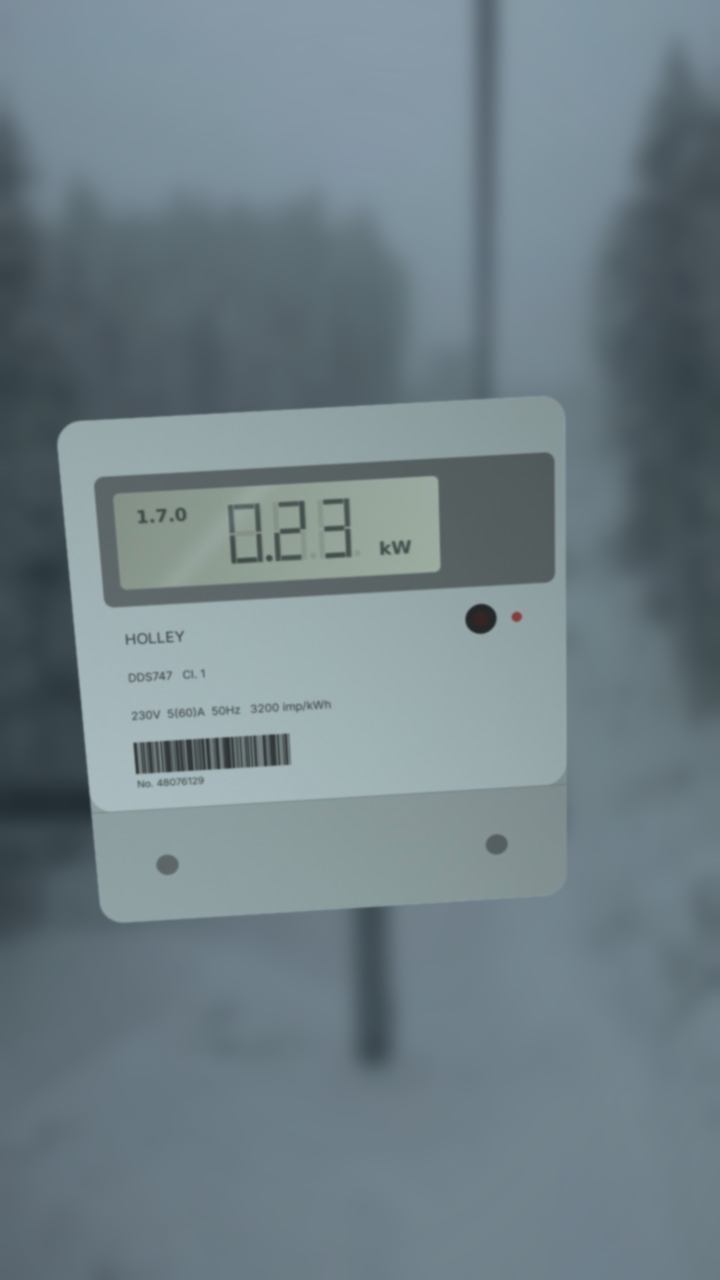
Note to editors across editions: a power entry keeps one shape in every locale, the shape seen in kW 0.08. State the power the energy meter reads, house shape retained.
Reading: kW 0.23
